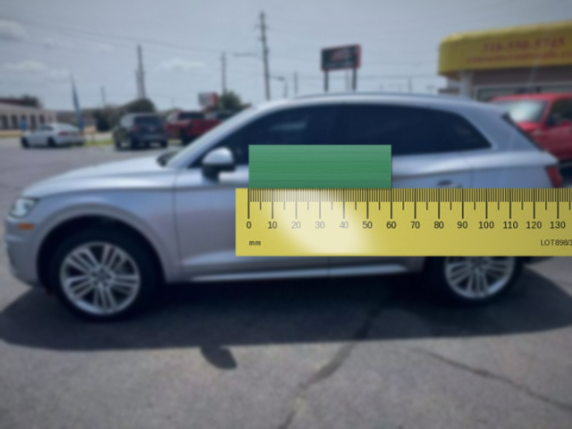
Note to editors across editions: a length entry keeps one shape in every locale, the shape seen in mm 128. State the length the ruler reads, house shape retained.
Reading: mm 60
